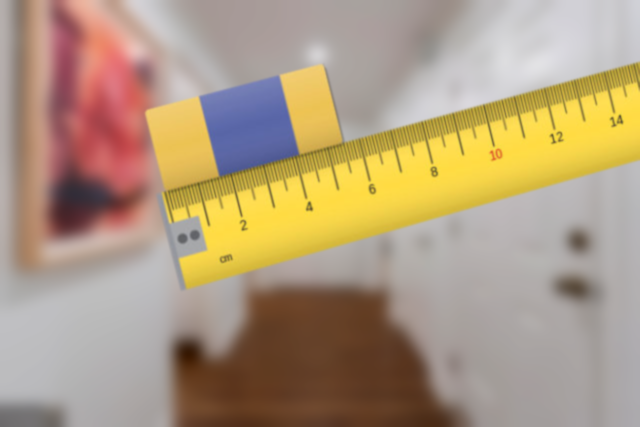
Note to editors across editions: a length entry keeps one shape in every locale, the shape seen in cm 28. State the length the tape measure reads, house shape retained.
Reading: cm 5.5
